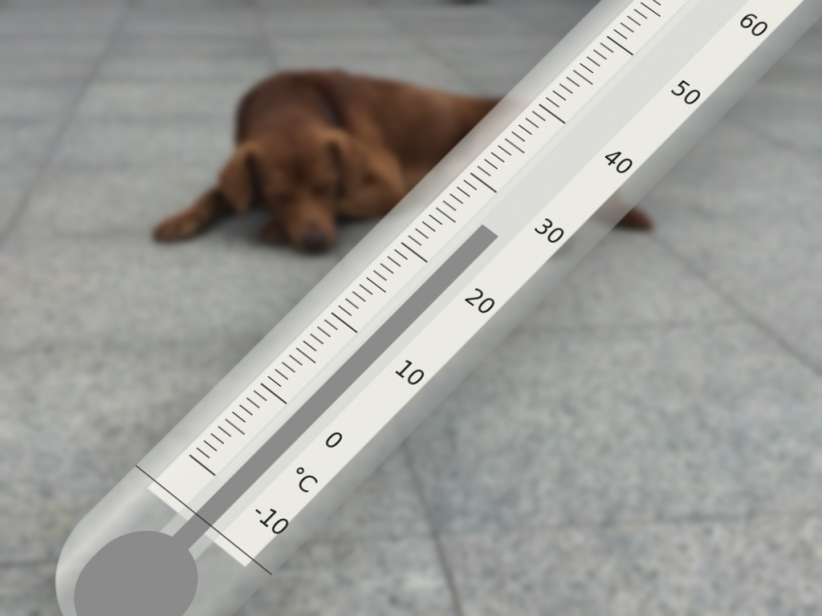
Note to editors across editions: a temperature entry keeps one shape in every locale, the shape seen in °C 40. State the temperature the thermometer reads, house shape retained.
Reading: °C 26.5
